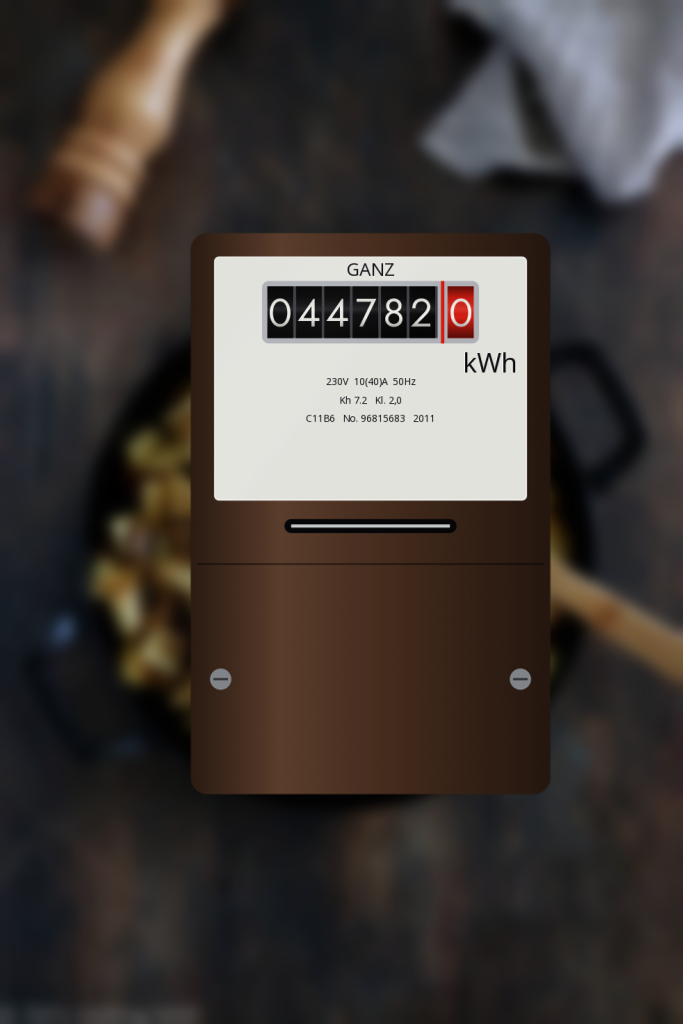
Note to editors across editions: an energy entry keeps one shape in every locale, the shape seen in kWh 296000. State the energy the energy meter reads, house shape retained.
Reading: kWh 44782.0
